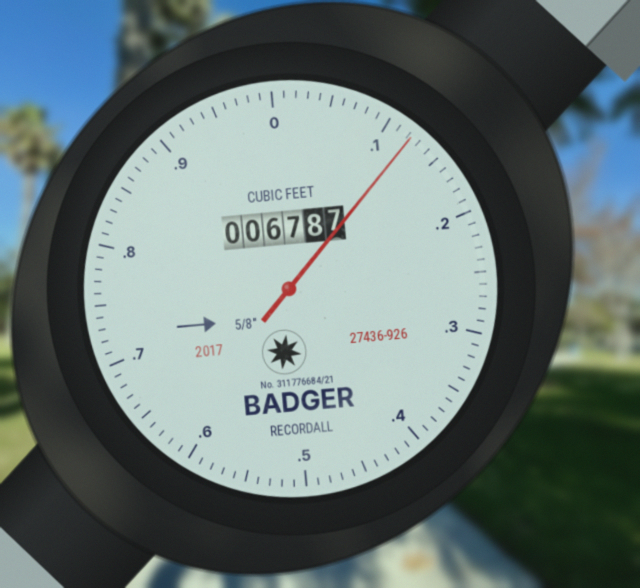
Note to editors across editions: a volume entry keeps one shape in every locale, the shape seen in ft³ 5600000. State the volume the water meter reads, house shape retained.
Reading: ft³ 6787.12
